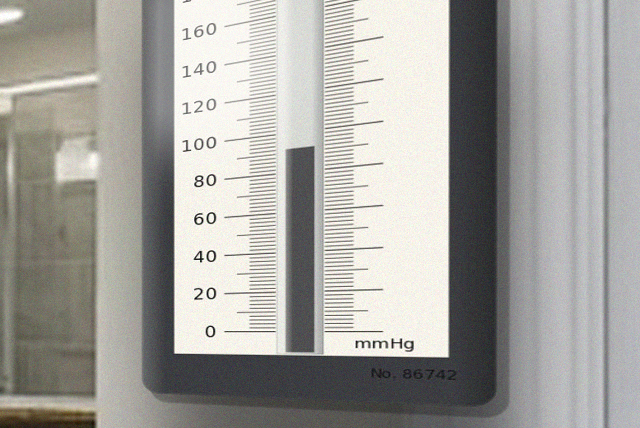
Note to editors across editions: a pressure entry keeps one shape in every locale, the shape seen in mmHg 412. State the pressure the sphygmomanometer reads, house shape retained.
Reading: mmHg 92
